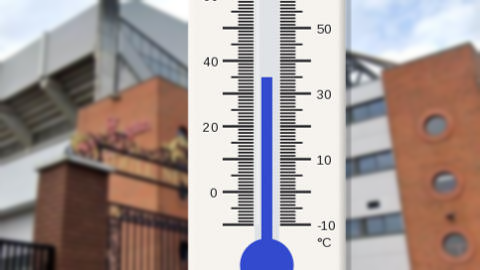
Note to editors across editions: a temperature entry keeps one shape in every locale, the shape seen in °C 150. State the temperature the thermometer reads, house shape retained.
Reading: °C 35
